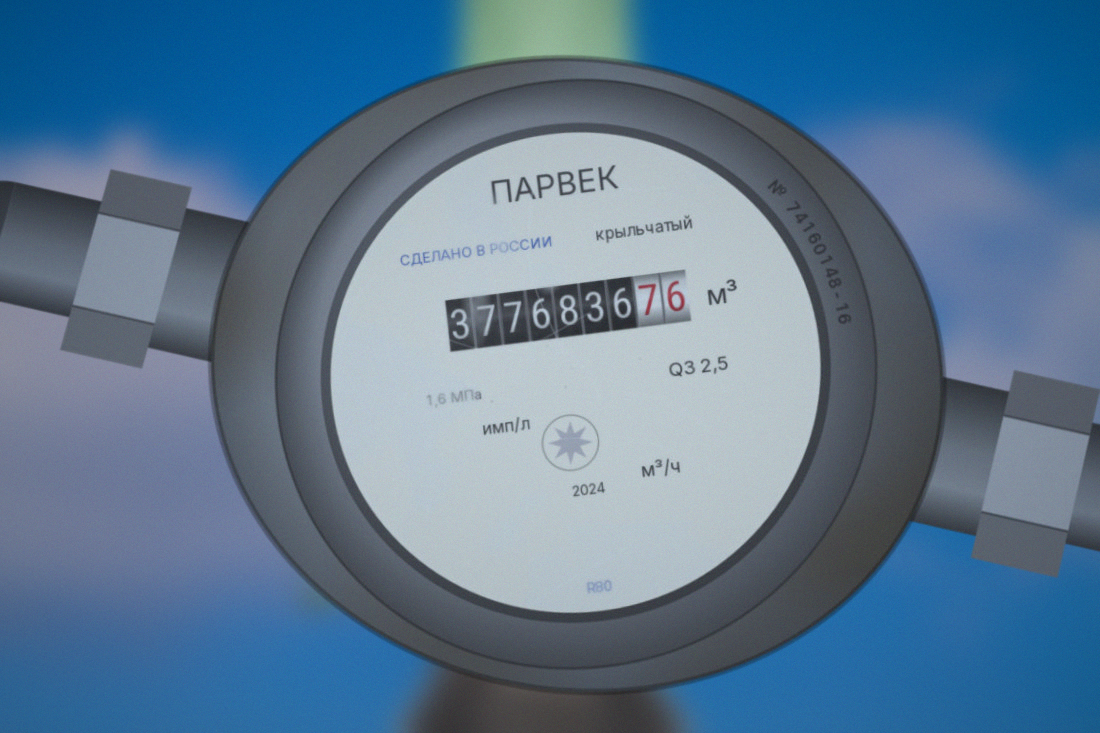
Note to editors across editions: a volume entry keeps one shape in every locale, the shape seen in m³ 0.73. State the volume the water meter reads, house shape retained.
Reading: m³ 3776836.76
